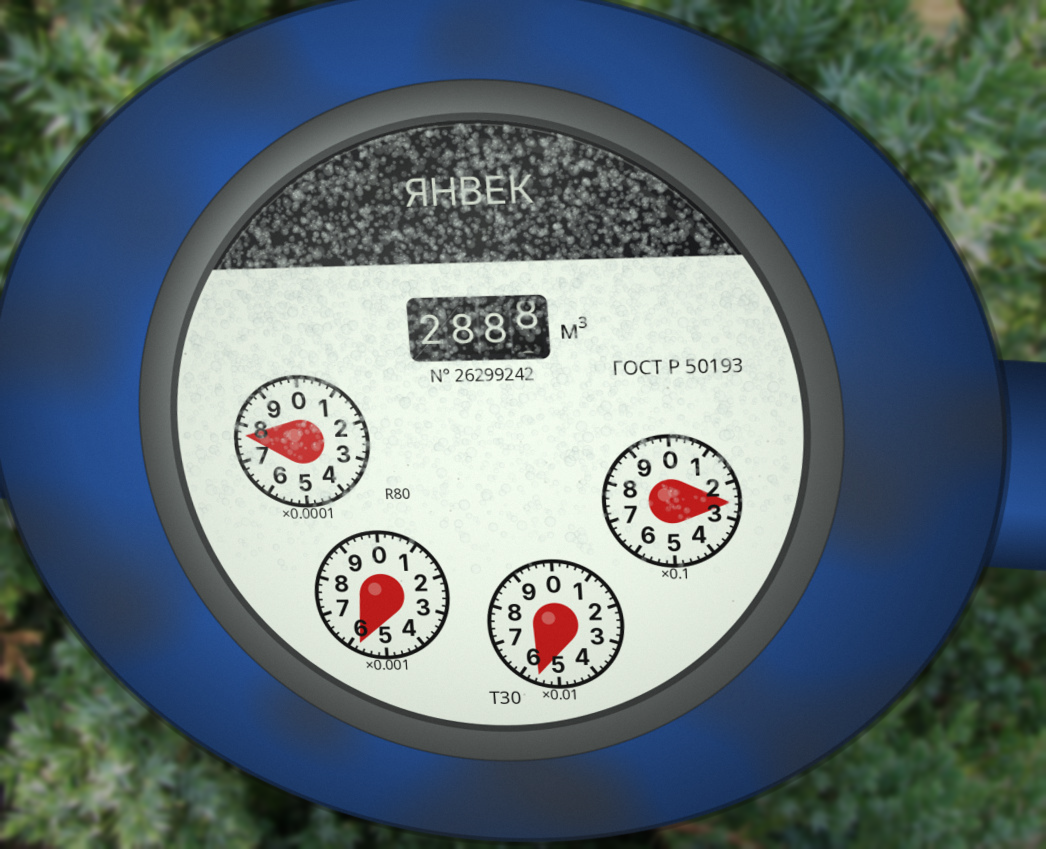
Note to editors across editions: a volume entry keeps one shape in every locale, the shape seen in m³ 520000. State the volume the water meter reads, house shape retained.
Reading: m³ 2888.2557
